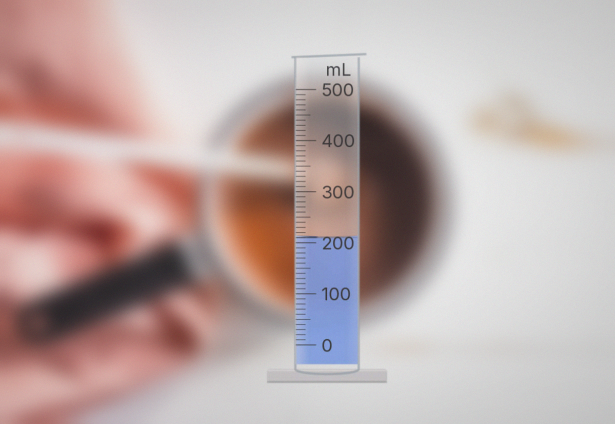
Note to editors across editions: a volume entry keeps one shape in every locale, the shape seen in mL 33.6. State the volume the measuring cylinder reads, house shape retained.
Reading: mL 210
